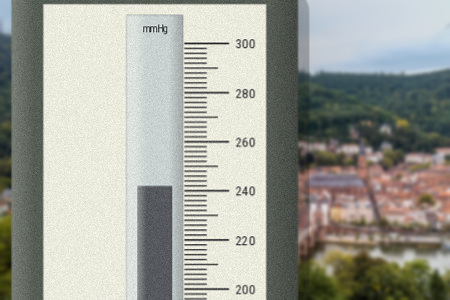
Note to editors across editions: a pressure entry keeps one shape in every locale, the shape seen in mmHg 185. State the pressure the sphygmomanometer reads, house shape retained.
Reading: mmHg 242
